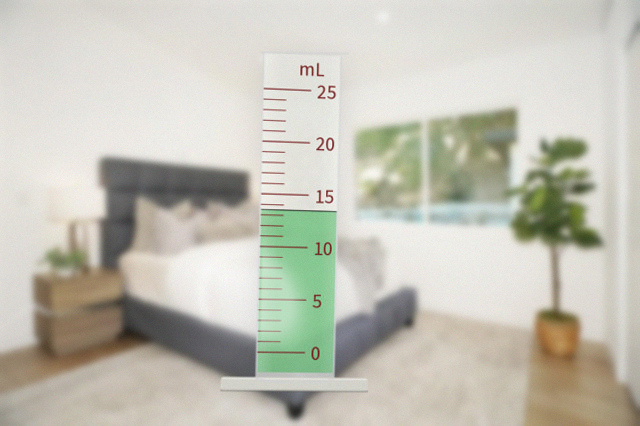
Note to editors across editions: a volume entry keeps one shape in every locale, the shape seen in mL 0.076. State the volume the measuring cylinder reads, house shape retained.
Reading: mL 13.5
